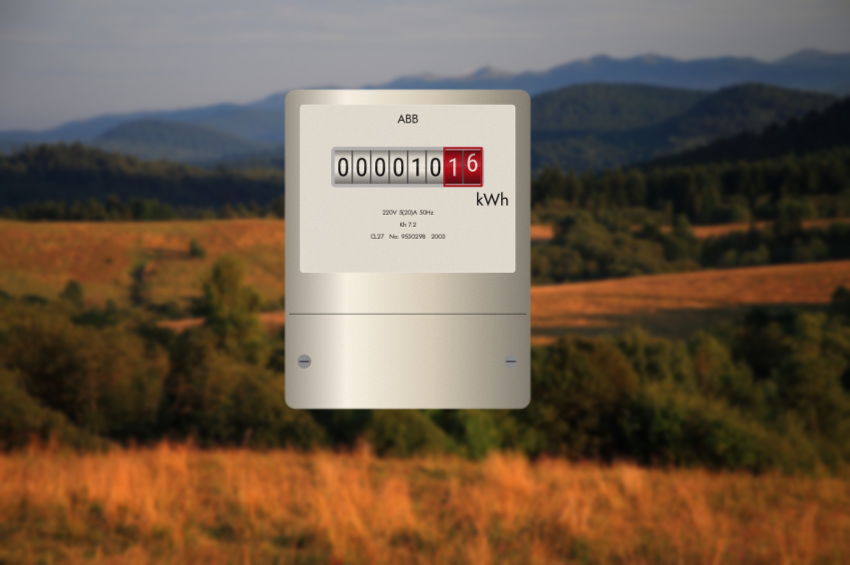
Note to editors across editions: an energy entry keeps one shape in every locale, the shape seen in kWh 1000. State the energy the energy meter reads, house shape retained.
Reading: kWh 10.16
